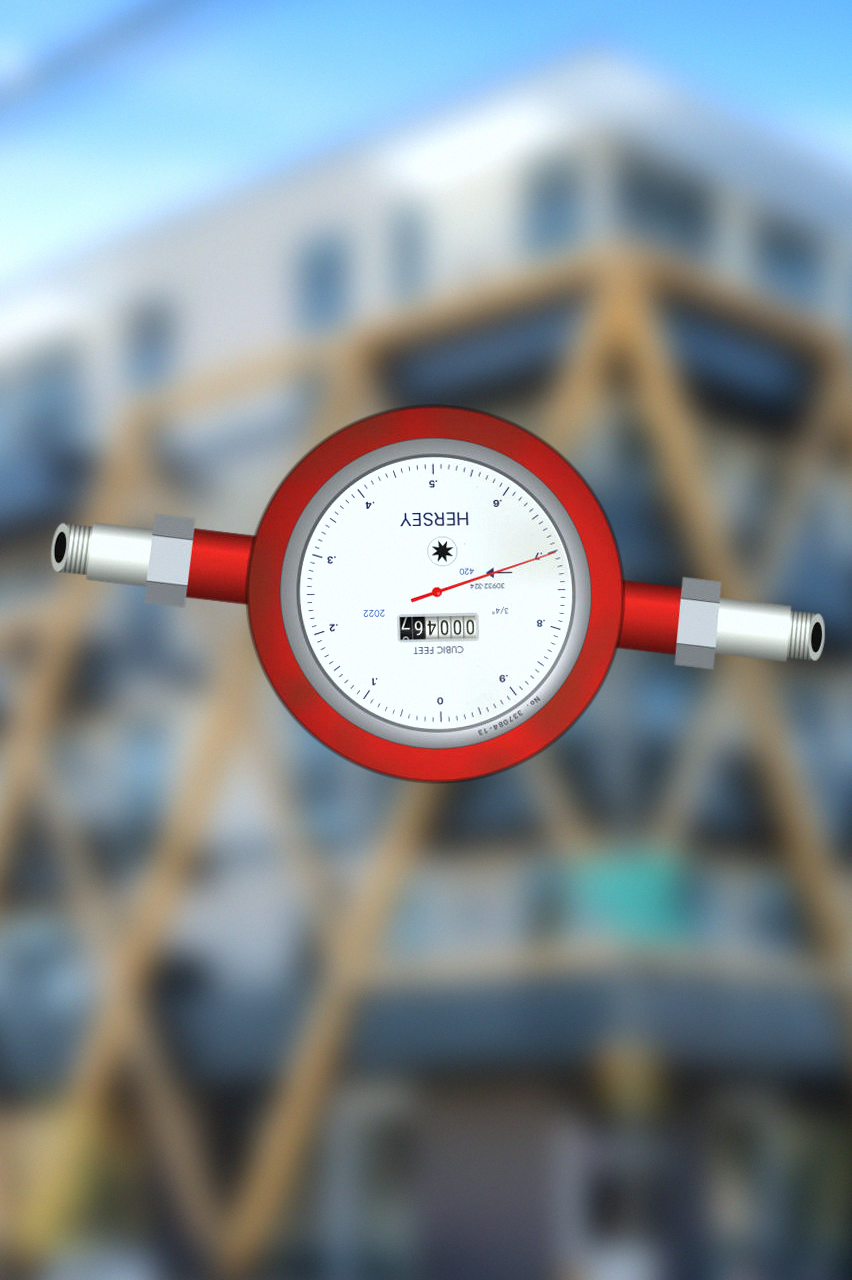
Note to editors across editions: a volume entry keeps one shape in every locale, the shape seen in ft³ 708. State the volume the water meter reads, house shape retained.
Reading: ft³ 466.70
